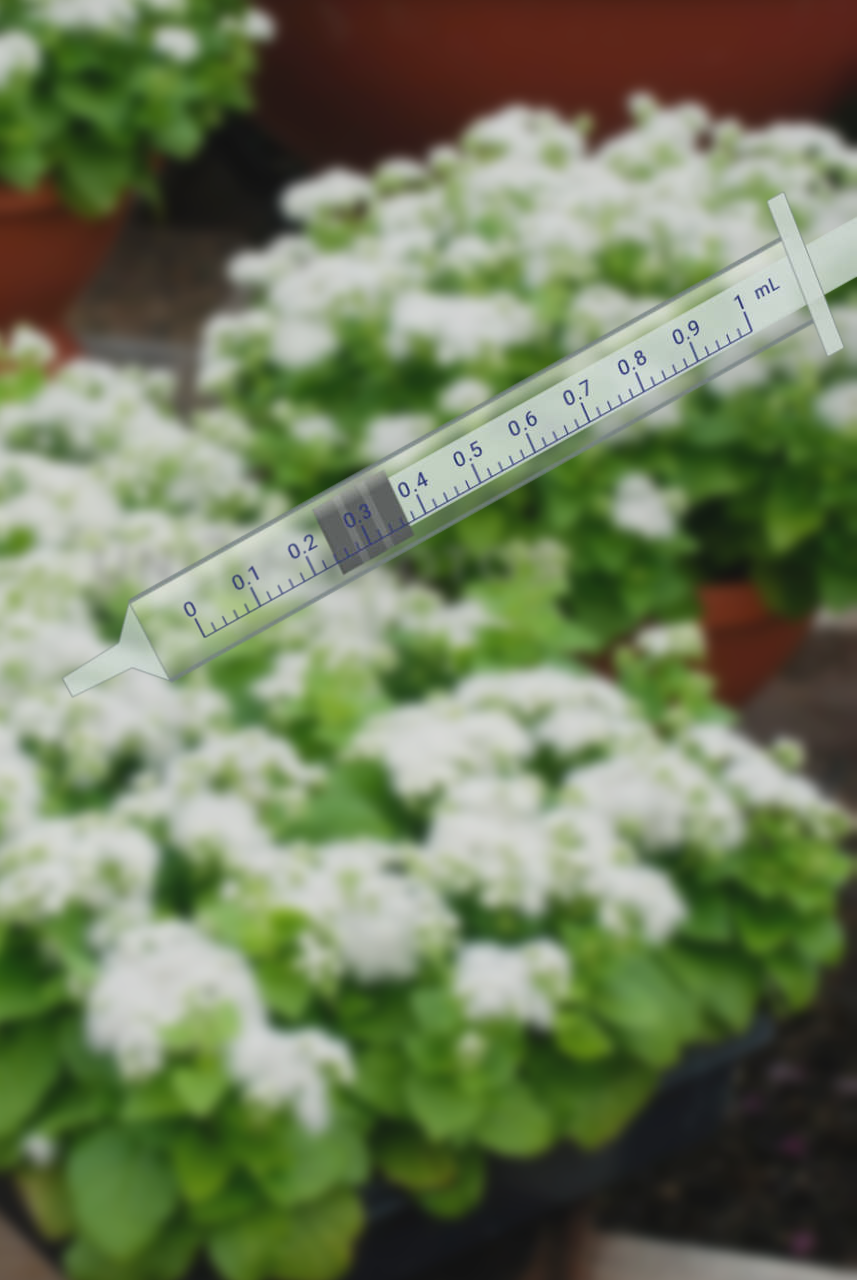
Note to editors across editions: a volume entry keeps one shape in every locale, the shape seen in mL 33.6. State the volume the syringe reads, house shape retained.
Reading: mL 0.24
